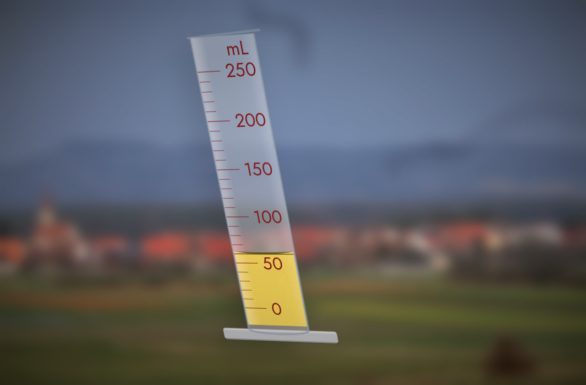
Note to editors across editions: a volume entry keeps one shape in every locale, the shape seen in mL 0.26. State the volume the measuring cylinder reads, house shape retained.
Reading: mL 60
